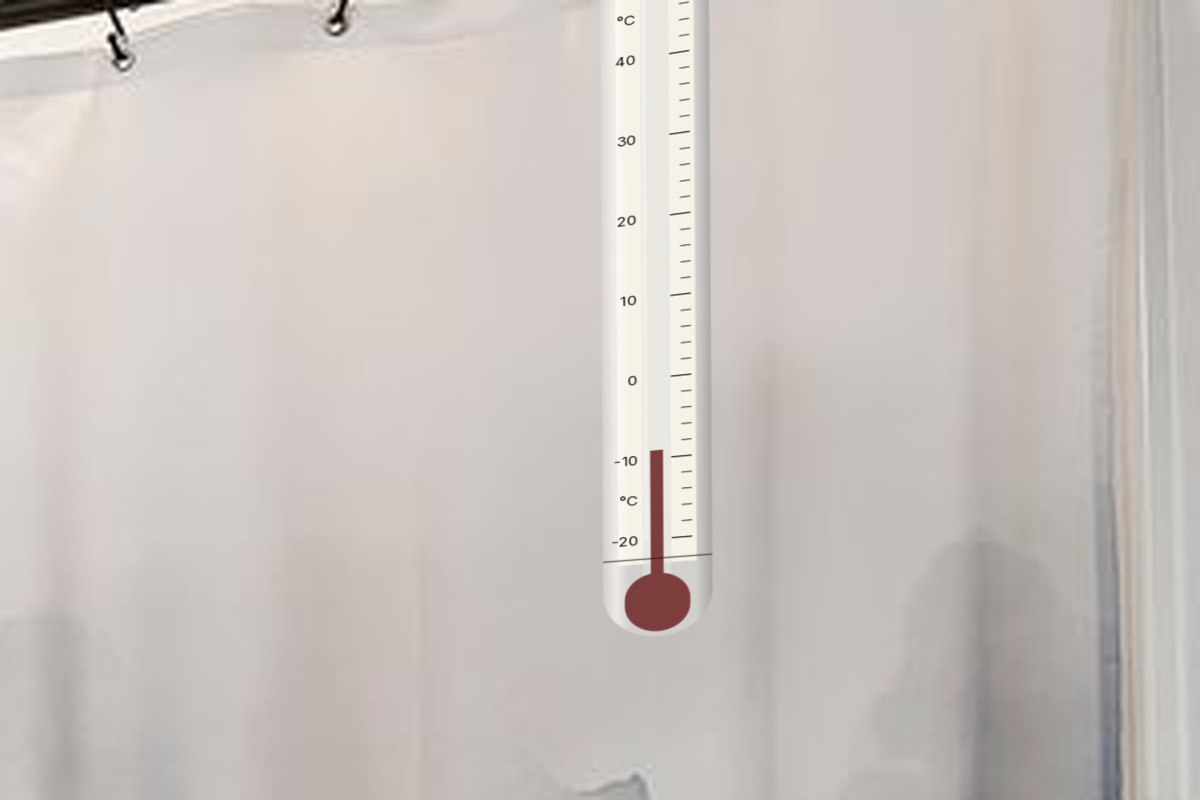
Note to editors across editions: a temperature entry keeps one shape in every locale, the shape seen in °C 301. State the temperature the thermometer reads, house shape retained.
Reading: °C -9
